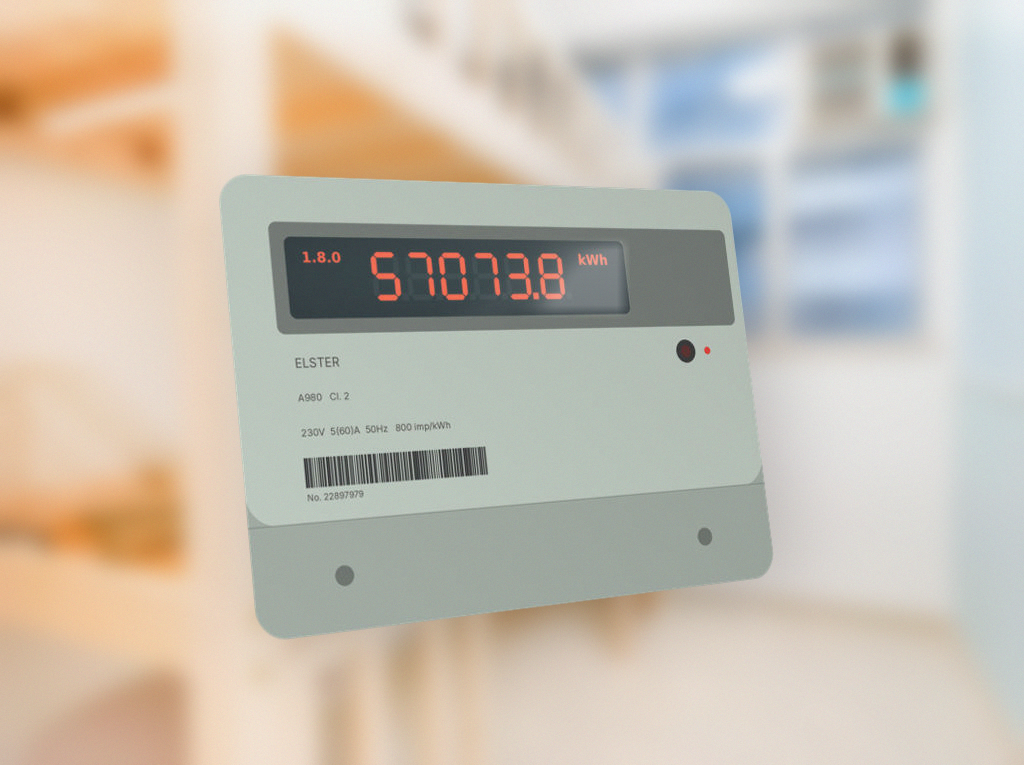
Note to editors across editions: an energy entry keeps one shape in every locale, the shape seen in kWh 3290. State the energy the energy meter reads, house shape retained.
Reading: kWh 57073.8
